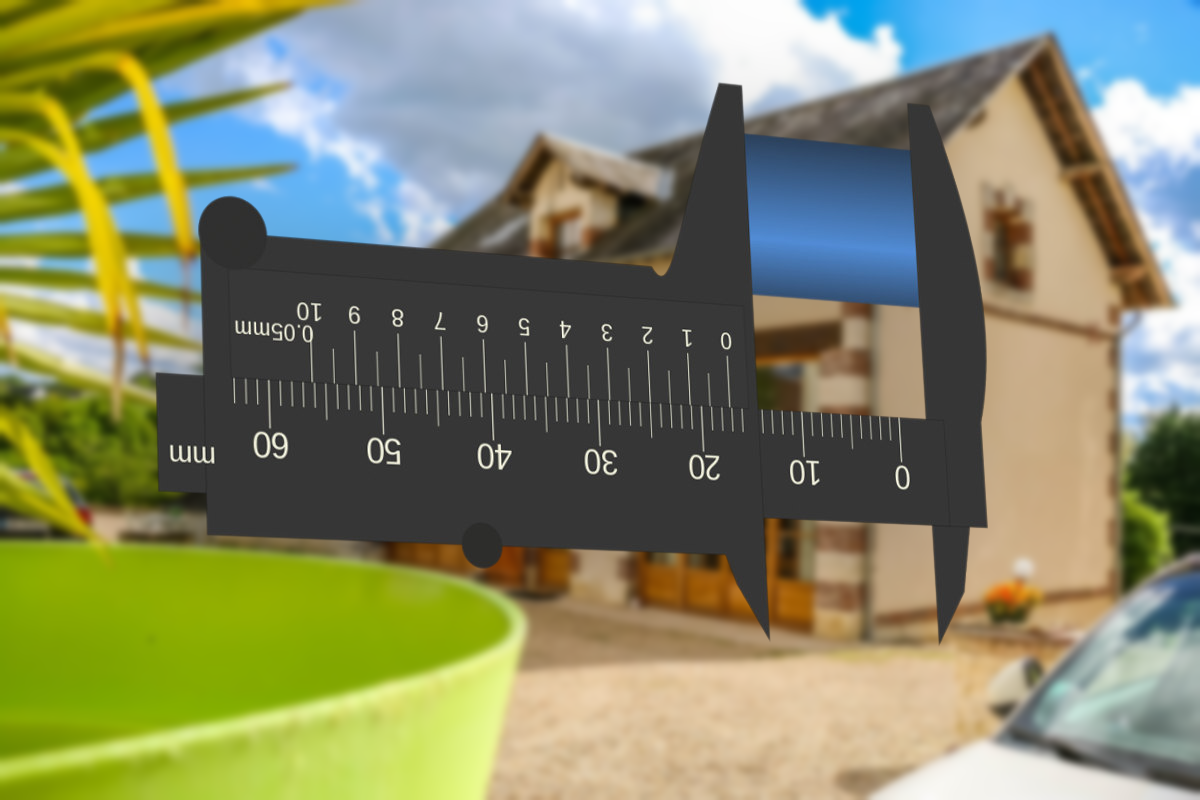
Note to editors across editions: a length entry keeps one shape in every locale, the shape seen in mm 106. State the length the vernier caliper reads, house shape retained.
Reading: mm 17.2
